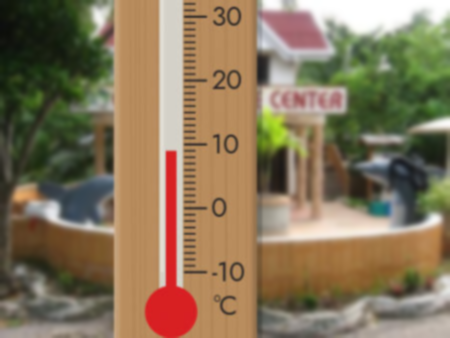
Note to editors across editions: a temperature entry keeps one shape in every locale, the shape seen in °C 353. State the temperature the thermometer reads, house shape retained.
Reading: °C 9
